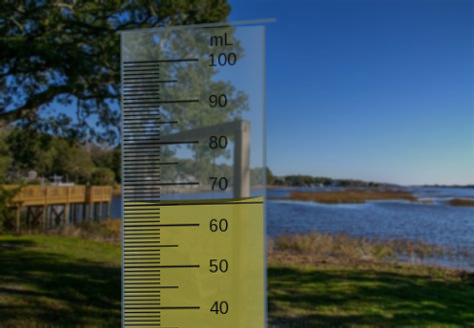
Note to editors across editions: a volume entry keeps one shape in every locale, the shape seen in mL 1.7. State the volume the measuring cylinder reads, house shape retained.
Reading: mL 65
